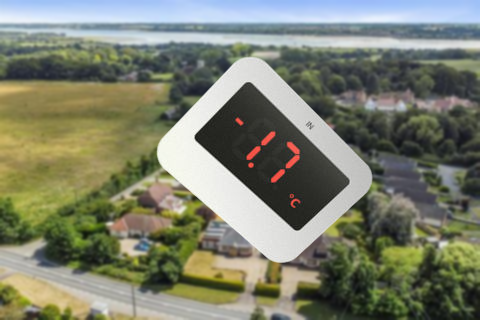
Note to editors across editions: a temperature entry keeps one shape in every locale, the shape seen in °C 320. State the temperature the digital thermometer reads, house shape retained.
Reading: °C -1.7
